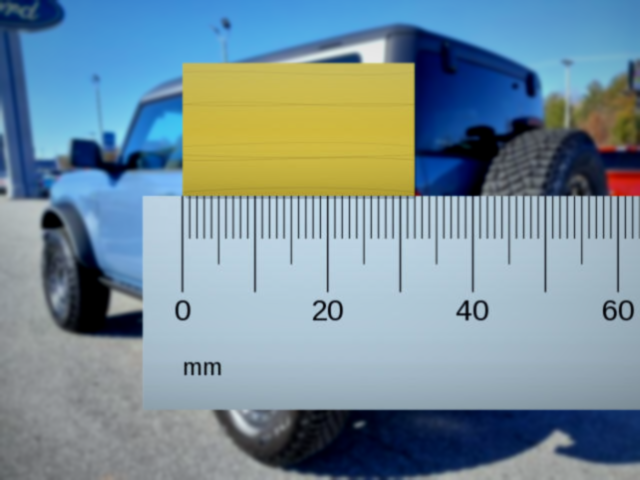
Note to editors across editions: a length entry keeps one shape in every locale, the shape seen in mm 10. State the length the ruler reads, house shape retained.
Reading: mm 32
